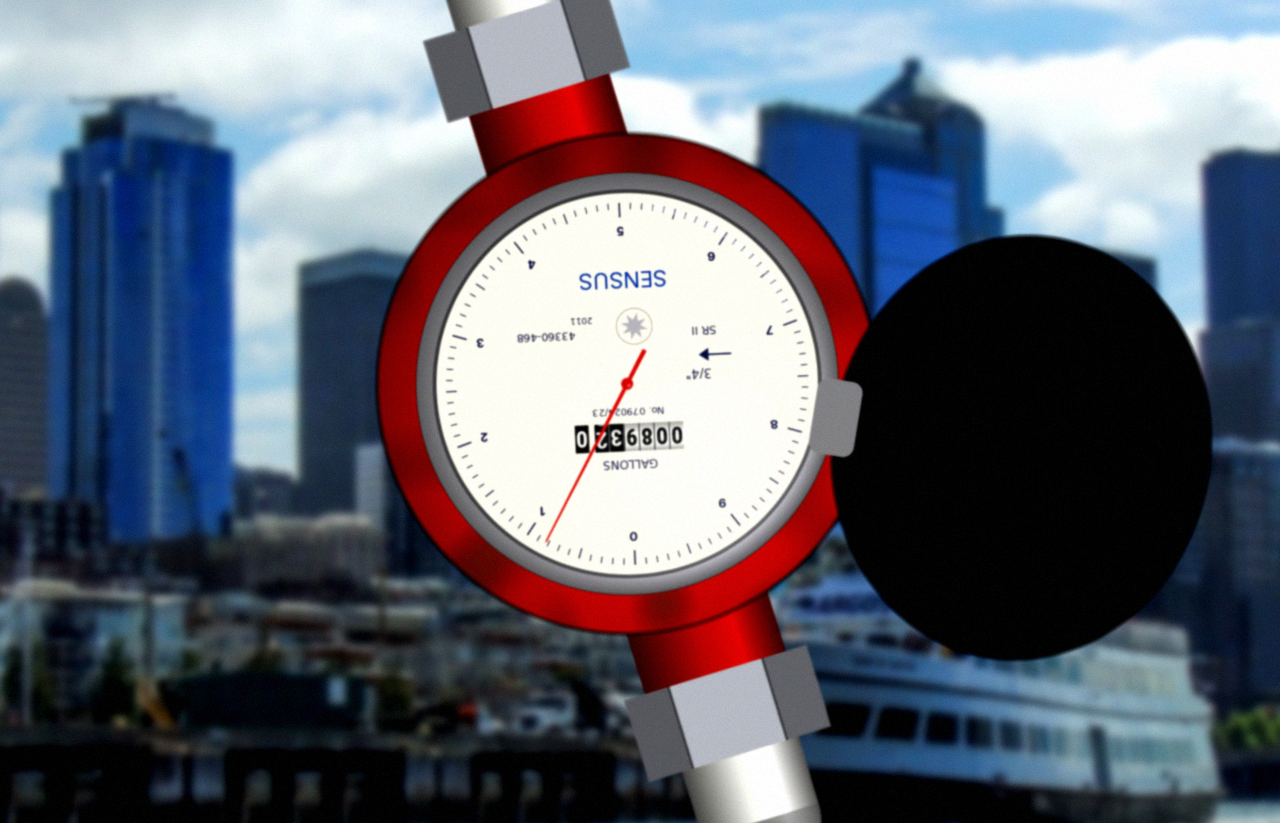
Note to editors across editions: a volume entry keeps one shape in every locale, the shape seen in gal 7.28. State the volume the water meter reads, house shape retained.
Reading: gal 89320.8
